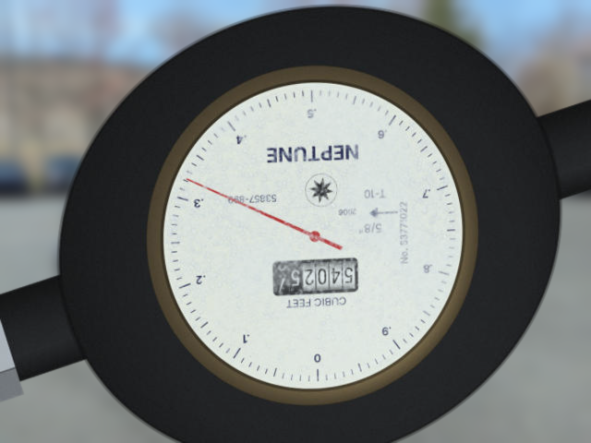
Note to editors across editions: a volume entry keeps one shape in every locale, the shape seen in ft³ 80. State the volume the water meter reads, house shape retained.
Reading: ft³ 540257.32
